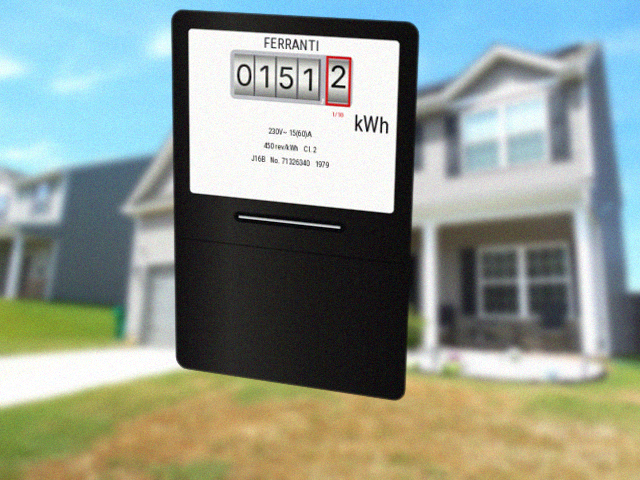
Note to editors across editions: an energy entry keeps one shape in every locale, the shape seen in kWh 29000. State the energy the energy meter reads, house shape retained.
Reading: kWh 151.2
